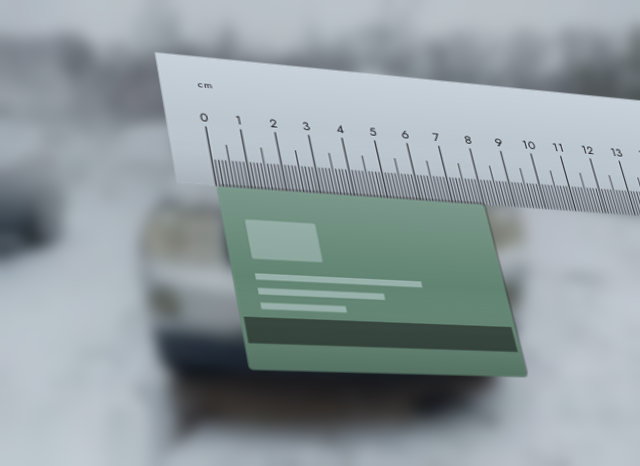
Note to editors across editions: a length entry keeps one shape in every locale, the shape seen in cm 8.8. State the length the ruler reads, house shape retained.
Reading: cm 8
